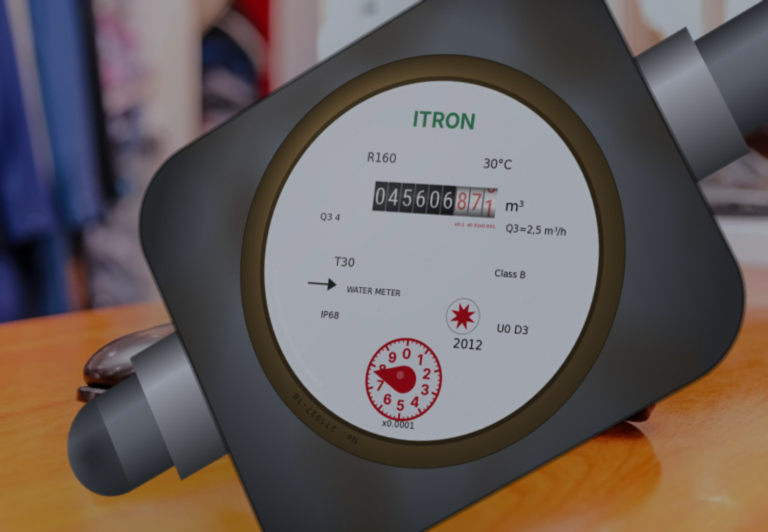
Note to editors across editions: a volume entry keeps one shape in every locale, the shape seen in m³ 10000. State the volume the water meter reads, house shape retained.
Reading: m³ 45606.8707
